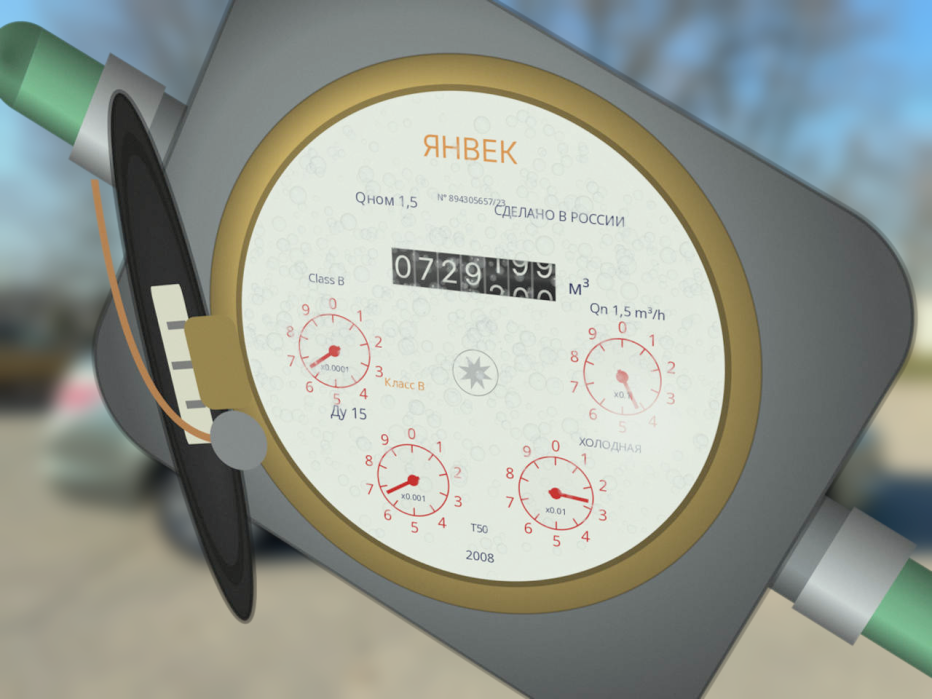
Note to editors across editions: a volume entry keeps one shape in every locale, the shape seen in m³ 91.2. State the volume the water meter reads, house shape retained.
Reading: m³ 729199.4266
